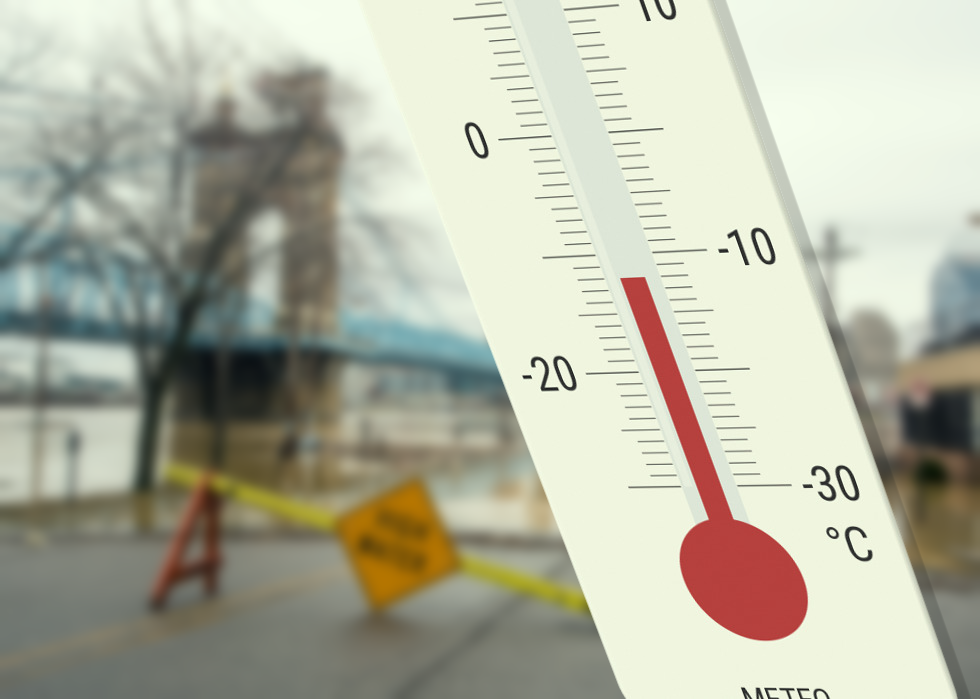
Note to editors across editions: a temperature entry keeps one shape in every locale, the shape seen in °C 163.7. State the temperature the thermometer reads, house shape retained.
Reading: °C -12
